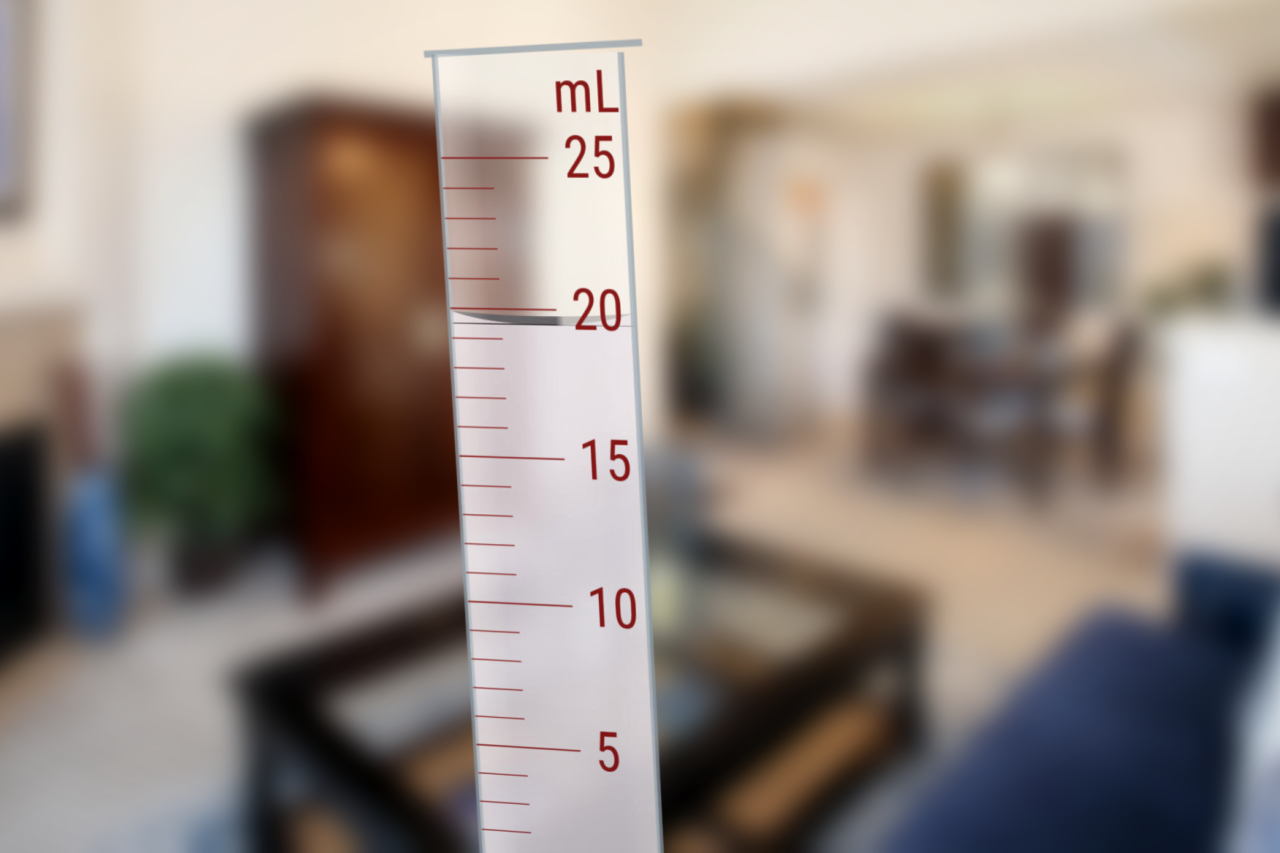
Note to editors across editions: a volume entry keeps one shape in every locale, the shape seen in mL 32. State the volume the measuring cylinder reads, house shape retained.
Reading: mL 19.5
